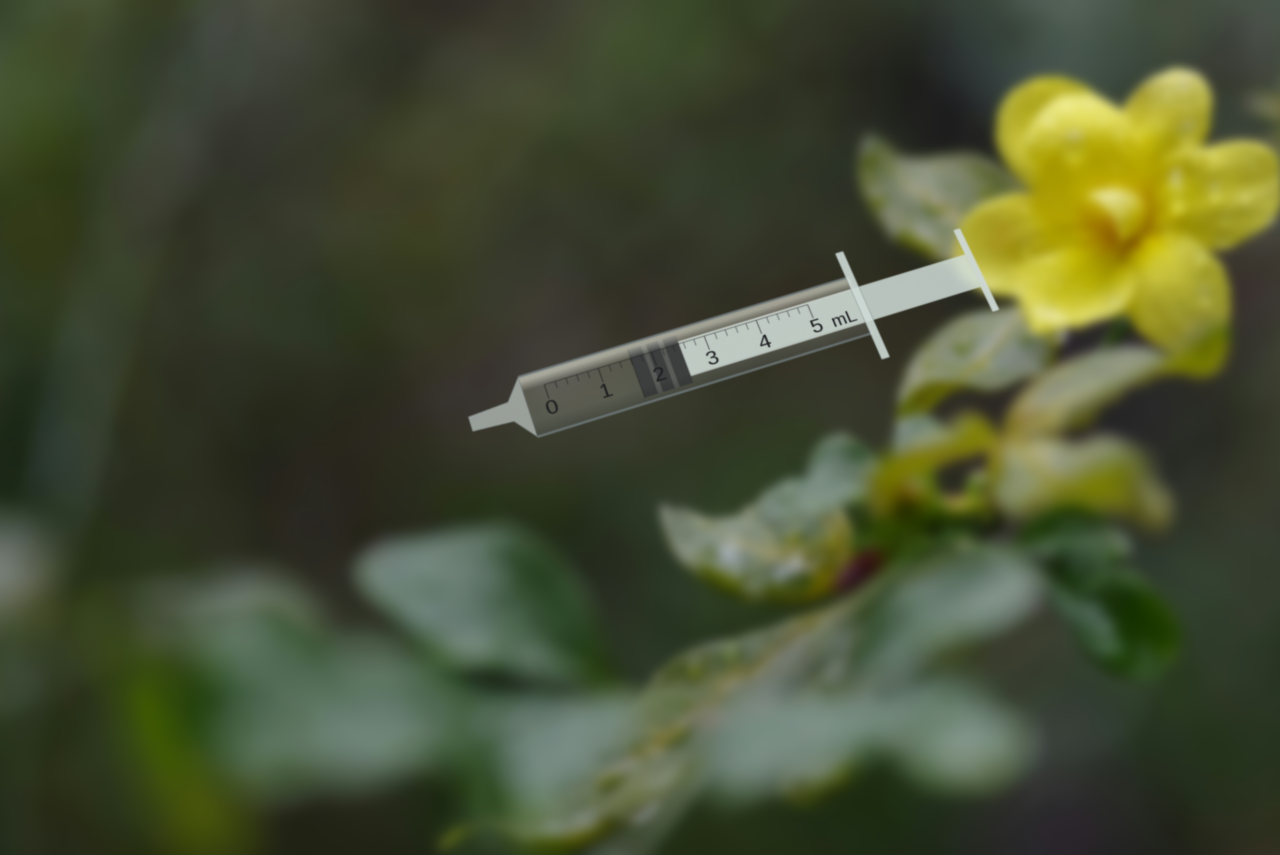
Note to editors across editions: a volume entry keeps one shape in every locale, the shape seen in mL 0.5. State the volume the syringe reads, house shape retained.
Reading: mL 1.6
